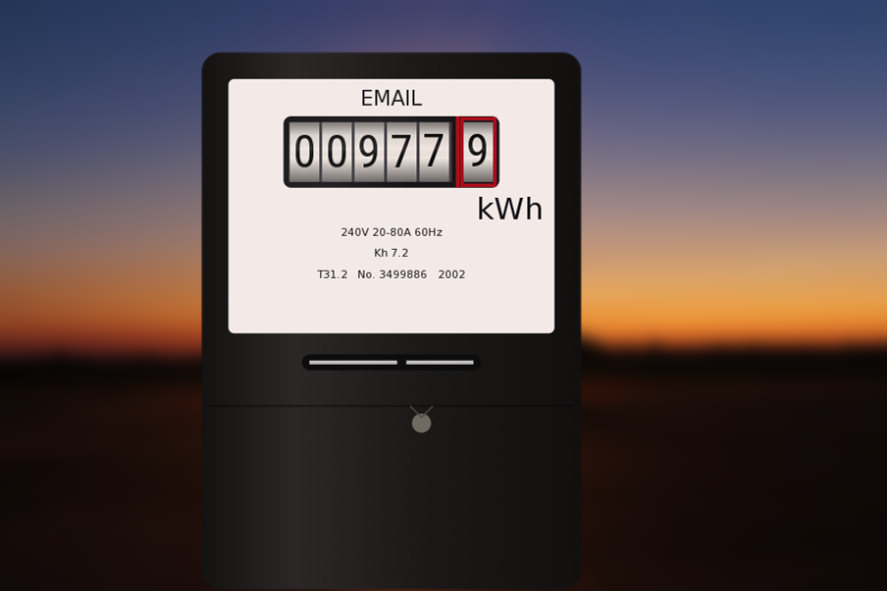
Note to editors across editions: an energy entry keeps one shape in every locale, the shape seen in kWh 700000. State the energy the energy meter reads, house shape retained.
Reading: kWh 977.9
